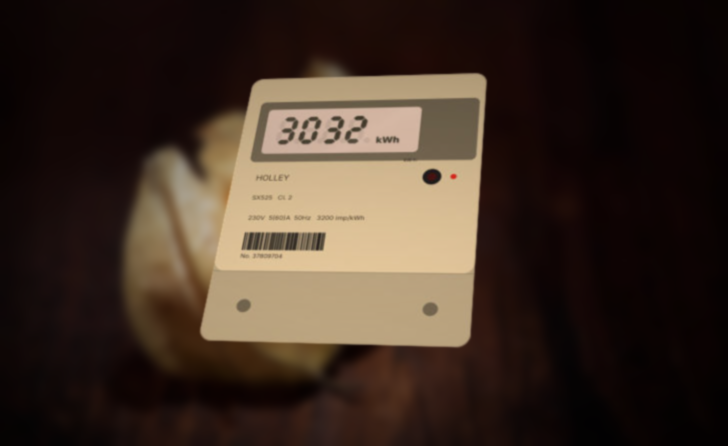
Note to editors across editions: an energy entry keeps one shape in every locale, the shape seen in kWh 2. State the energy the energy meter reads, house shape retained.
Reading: kWh 3032
